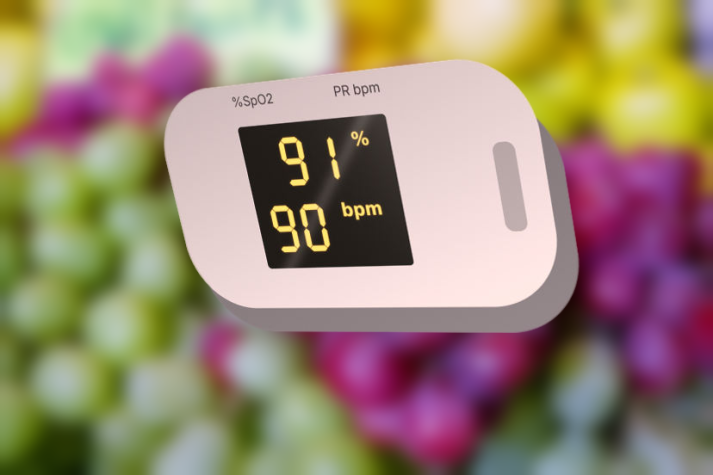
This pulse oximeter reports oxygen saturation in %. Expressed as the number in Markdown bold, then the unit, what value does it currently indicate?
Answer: **91** %
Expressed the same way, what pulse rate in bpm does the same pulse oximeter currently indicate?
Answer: **90** bpm
